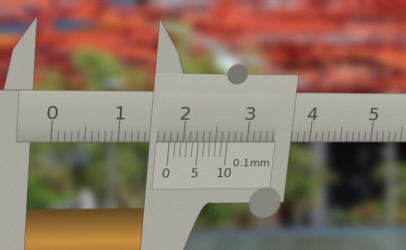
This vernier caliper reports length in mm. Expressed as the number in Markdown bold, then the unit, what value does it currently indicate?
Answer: **17.8** mm
